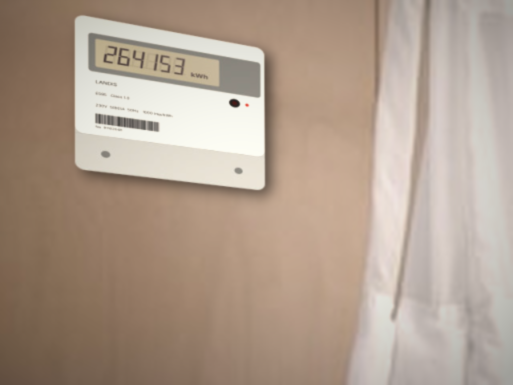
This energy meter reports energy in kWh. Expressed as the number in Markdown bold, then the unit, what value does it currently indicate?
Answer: **264153** kWh
